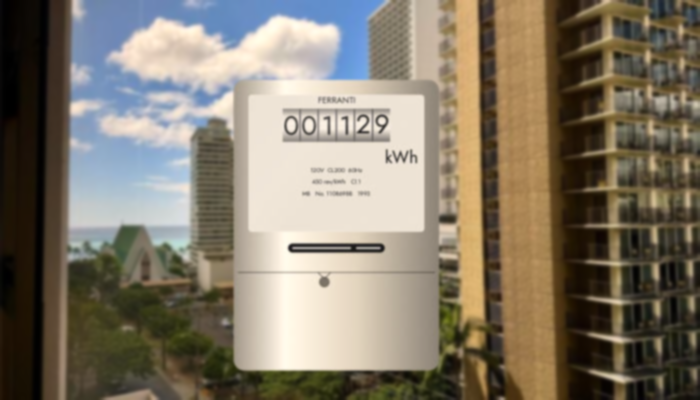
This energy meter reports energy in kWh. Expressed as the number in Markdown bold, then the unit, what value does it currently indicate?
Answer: **1129** kWh
